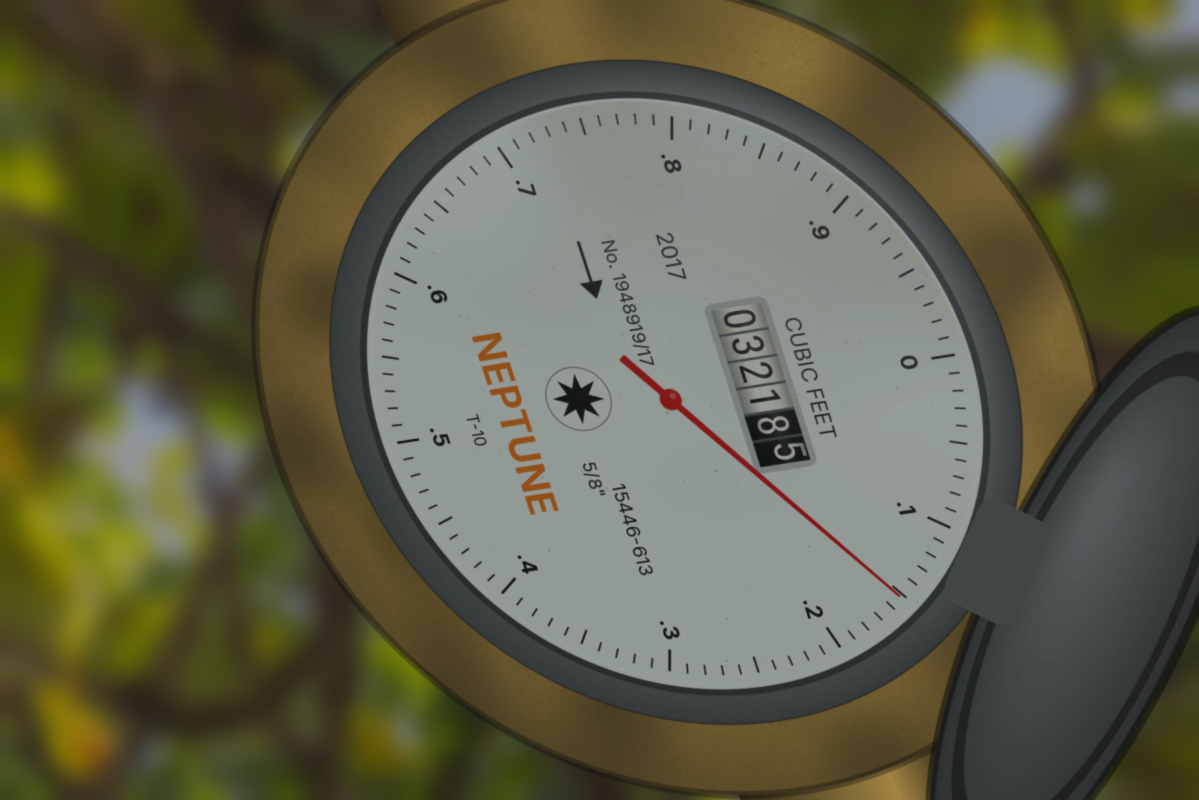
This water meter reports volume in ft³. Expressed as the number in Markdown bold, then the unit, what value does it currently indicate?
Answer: **32185.15** ft³
